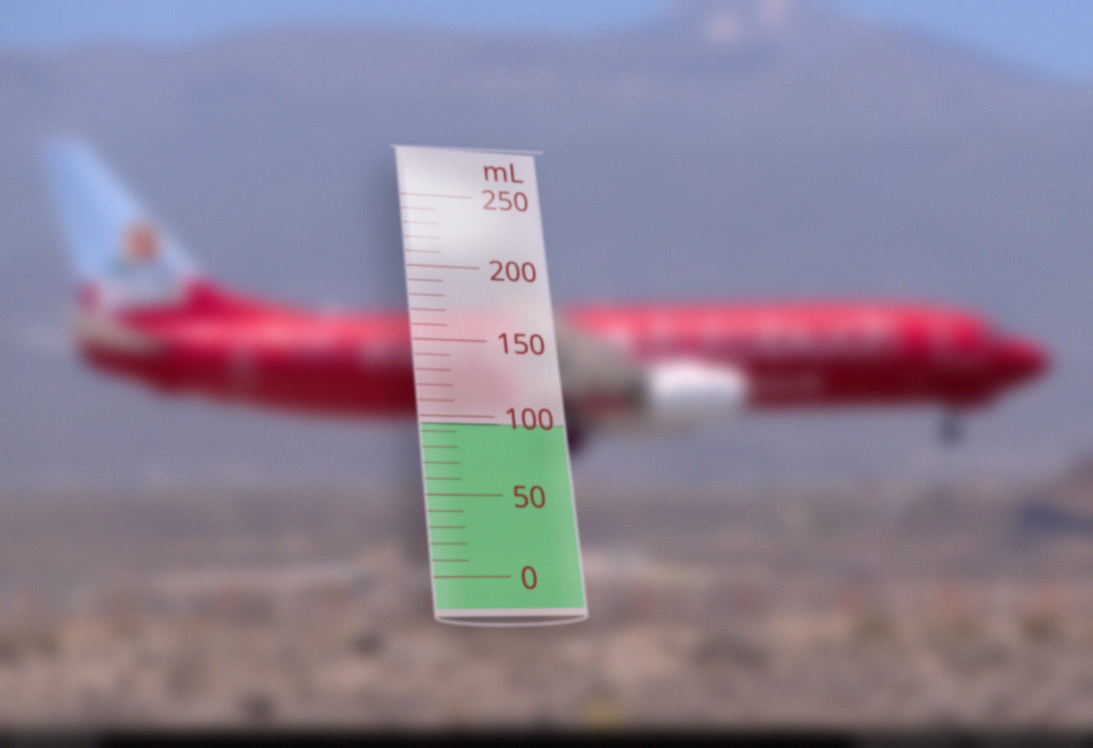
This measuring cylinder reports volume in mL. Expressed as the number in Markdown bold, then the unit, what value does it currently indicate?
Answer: **95** mL
